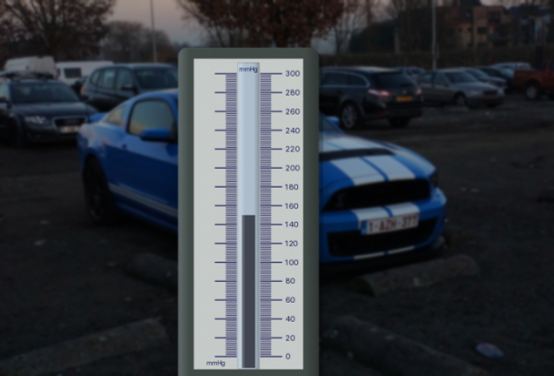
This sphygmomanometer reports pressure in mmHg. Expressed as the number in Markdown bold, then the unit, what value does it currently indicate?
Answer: **150** mmHg
